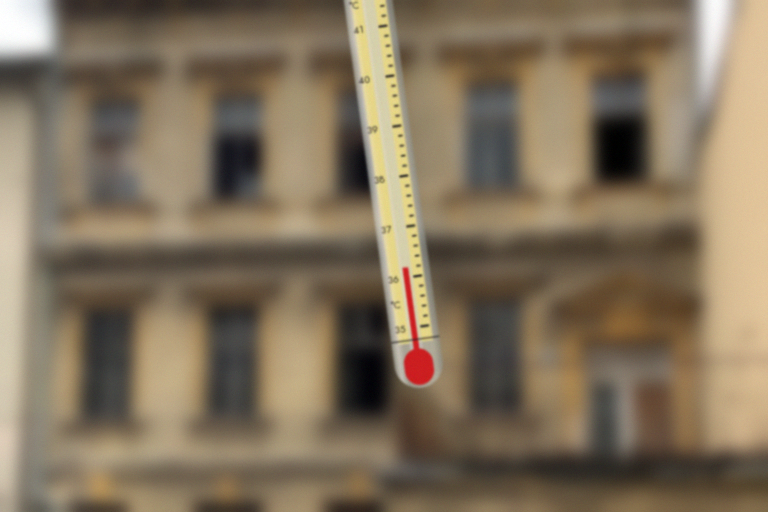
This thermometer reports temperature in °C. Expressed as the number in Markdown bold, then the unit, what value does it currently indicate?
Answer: **36.2** °C
